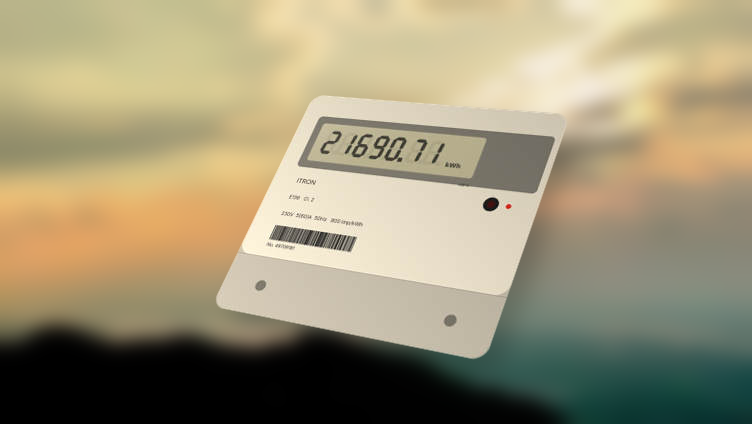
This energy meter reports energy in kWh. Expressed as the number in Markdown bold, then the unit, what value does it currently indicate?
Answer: **21690.71** kWh
